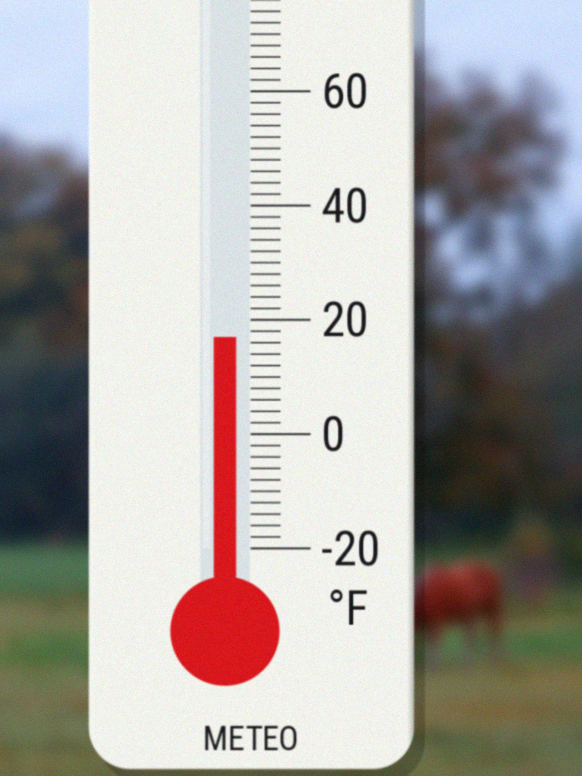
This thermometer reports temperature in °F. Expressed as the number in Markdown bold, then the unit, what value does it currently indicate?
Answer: **17** °F
